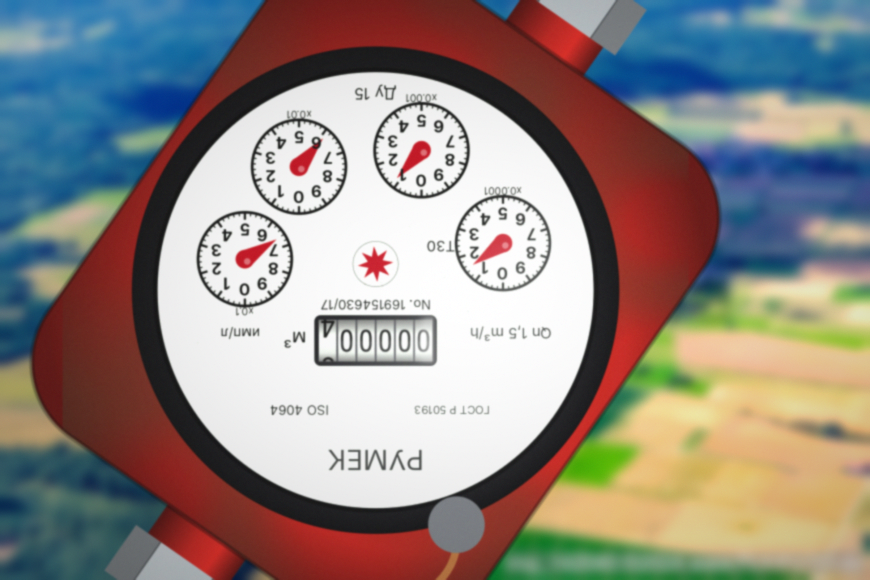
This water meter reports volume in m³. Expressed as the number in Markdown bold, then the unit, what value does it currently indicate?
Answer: **3.6611** m³
